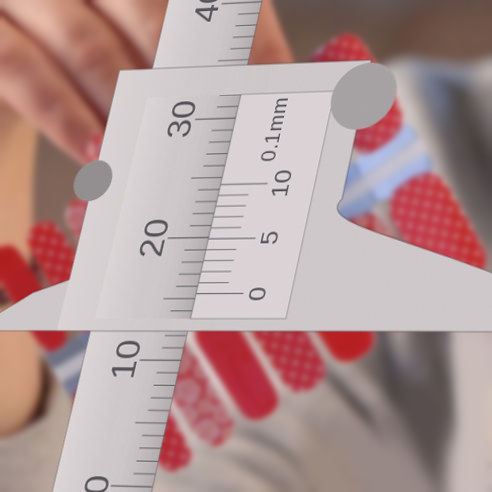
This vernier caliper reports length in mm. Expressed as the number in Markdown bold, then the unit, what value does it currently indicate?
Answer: **15.4** mm
